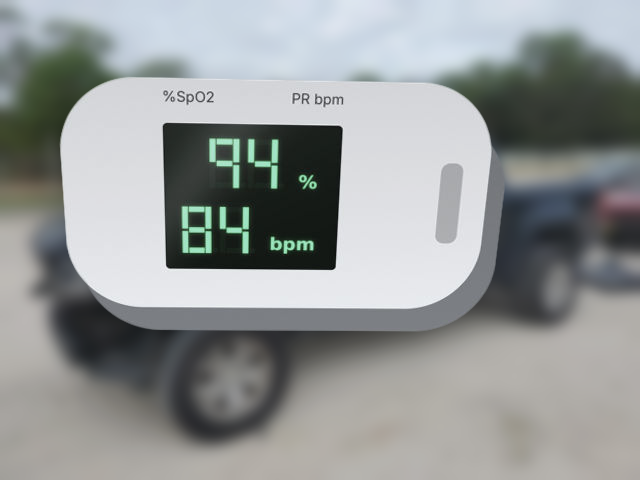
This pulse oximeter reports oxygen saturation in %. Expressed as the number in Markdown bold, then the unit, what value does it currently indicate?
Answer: **94** %
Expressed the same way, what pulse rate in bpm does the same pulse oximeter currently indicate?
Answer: **84** bpm
